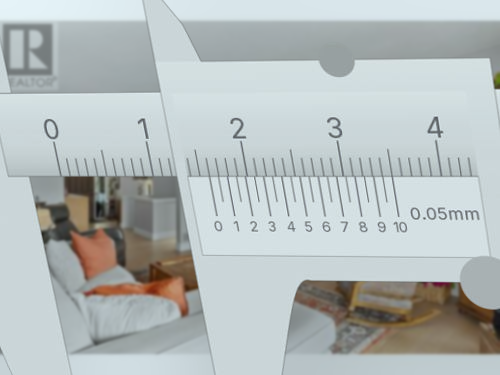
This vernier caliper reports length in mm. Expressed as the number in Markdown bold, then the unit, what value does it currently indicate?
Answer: **16.0** mm
